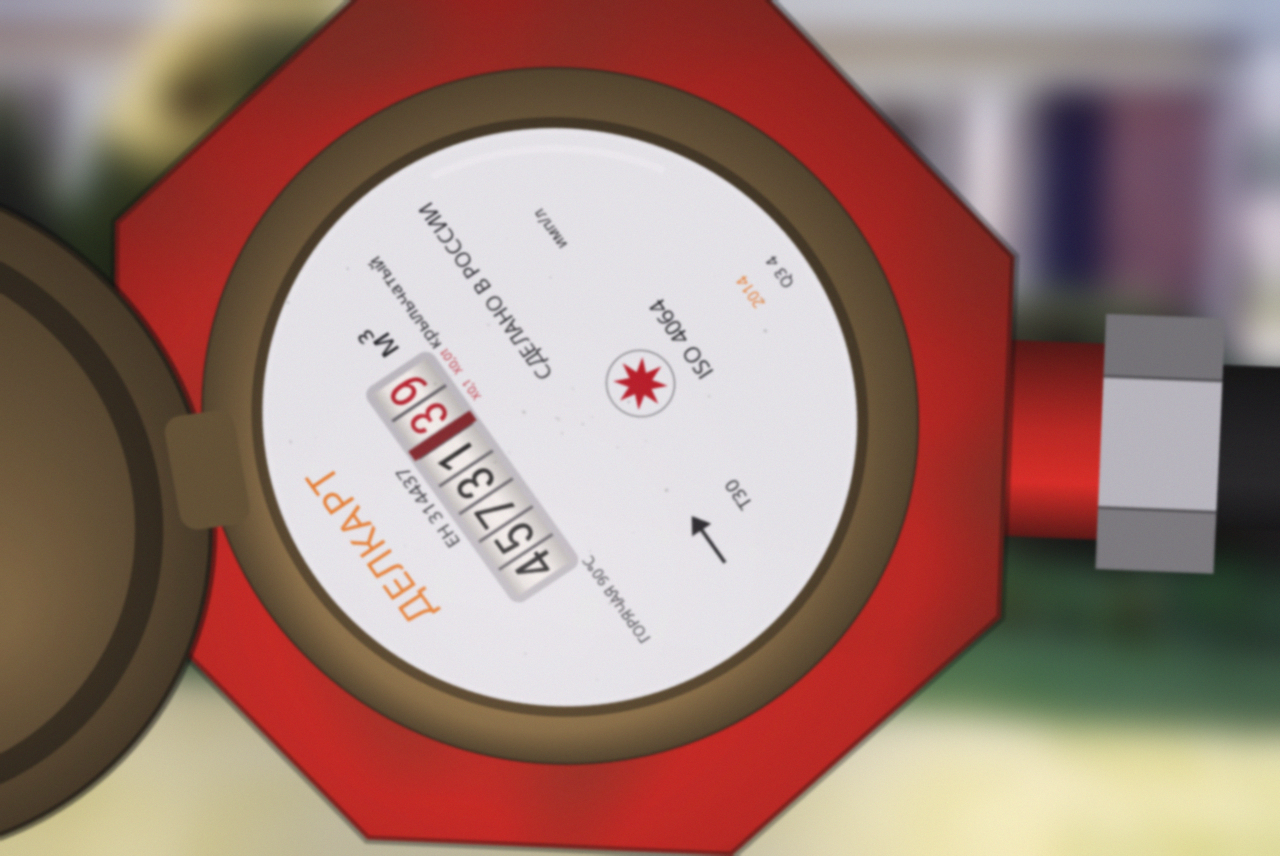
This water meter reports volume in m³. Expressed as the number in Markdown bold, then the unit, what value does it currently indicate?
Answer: **45731.39** m³
